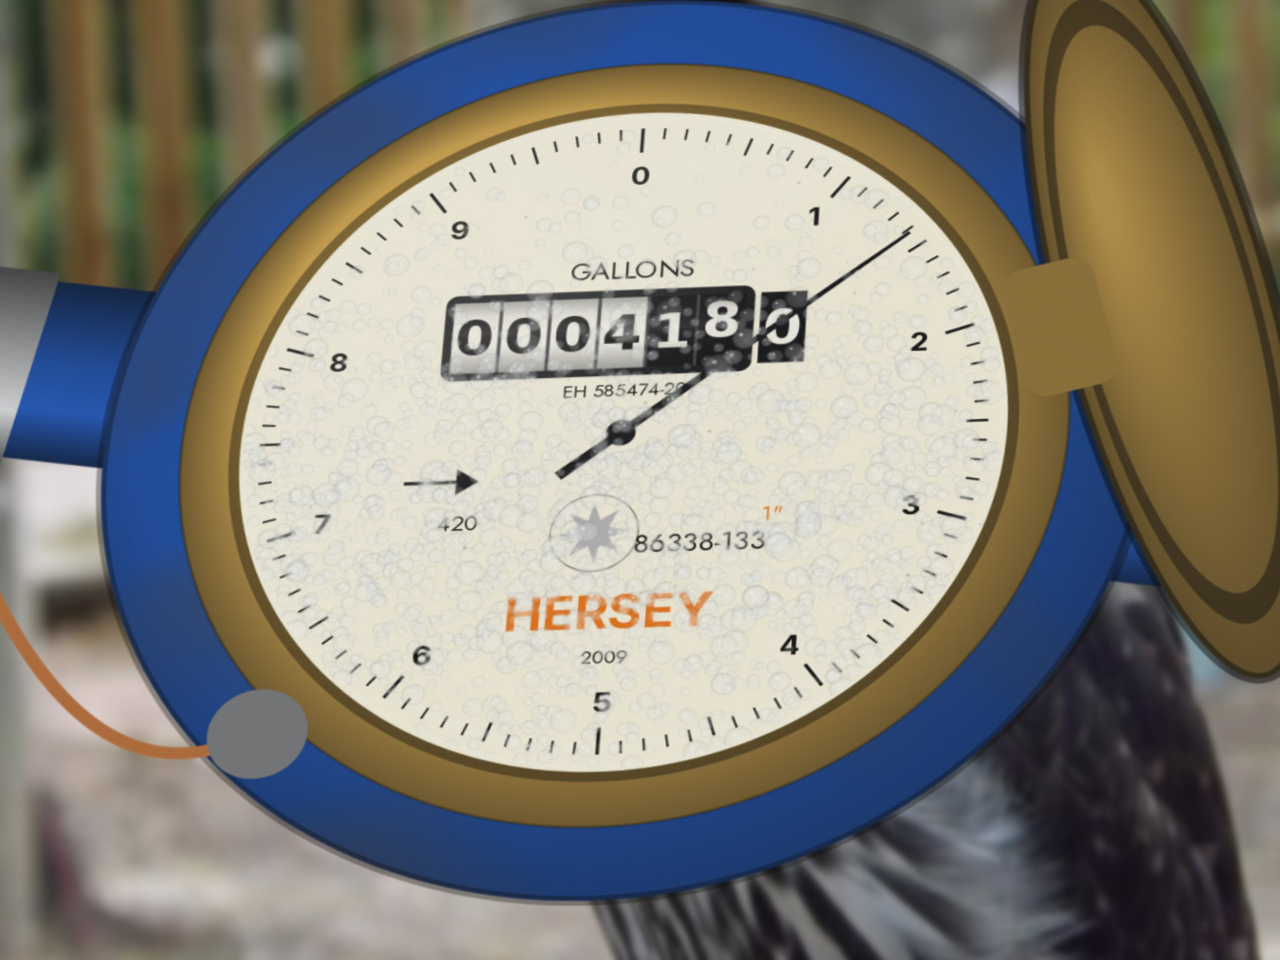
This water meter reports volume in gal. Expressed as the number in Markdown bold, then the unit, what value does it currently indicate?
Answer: **4181.4** gal
